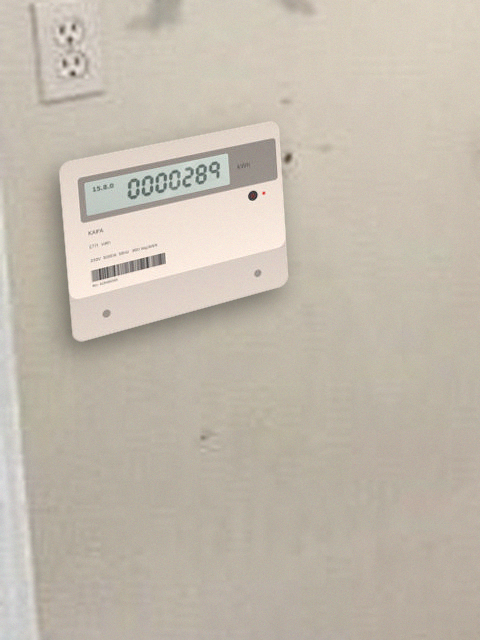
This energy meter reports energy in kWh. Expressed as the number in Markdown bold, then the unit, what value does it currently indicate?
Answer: **289** kWh
